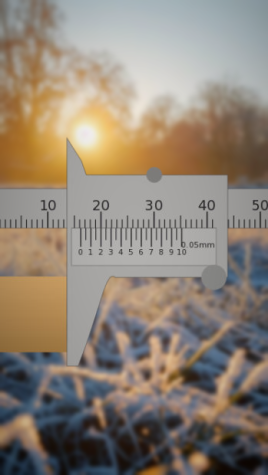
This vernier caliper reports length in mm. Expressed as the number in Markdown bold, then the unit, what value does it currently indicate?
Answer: **16.2** mm
